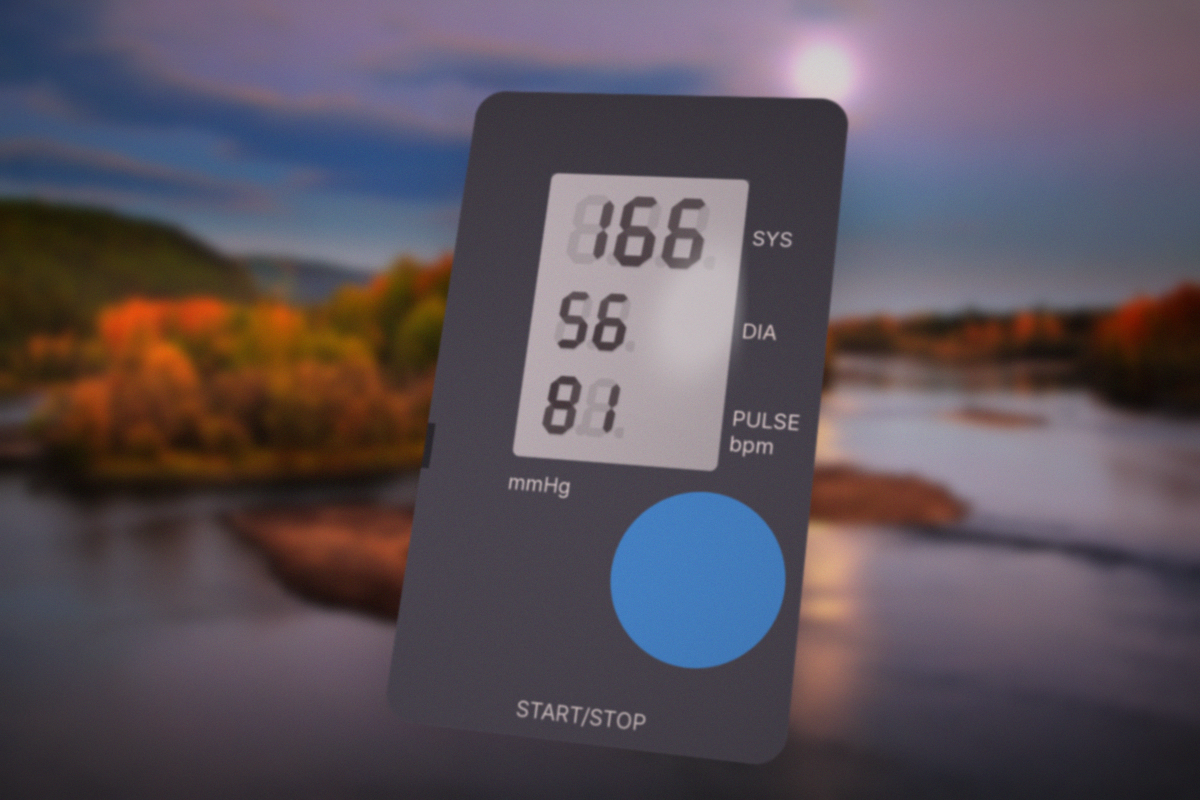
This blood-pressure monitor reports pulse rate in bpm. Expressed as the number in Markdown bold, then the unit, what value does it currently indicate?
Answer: **81** bpm
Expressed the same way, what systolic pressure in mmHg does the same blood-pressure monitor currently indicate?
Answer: **166** mmHg
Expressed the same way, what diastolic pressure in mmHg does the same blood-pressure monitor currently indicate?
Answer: **56** mmHg
